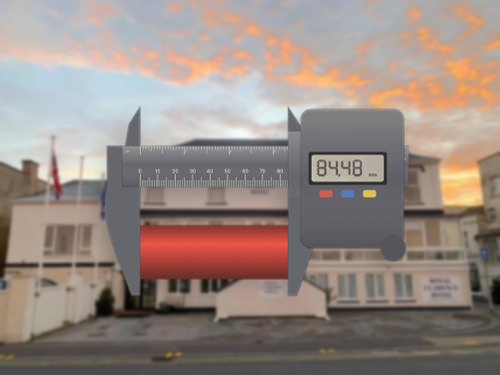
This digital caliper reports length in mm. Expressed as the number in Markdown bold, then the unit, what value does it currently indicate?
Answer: **84.48** mm
